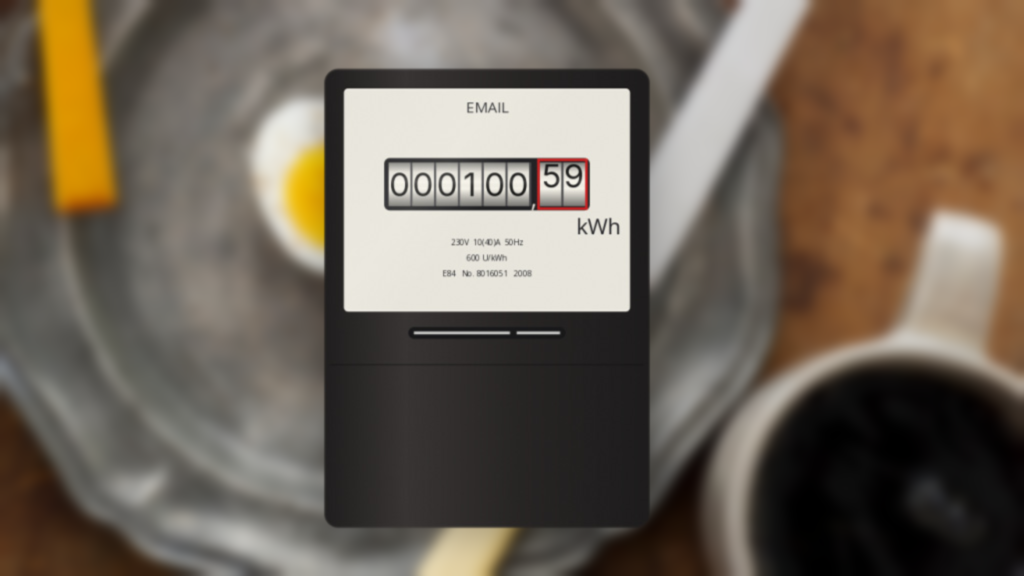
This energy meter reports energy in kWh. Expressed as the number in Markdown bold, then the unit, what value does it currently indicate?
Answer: **100.59** kWh
